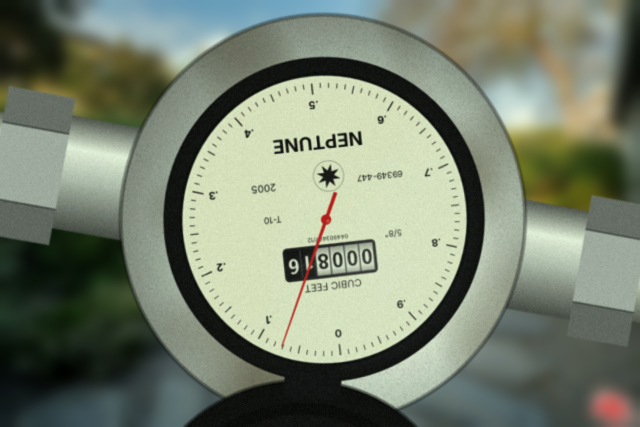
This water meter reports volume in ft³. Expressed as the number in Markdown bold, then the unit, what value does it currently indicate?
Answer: **816.07** ft³
